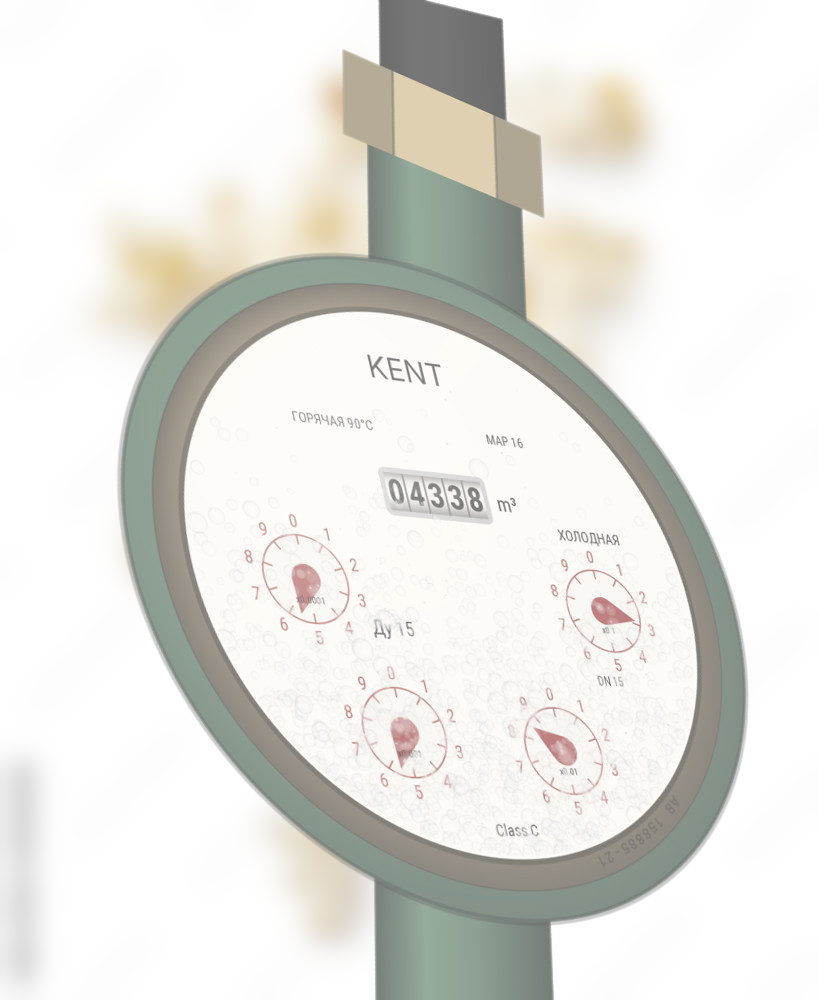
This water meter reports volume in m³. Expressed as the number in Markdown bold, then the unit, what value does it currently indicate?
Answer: **4338.2855** m³
